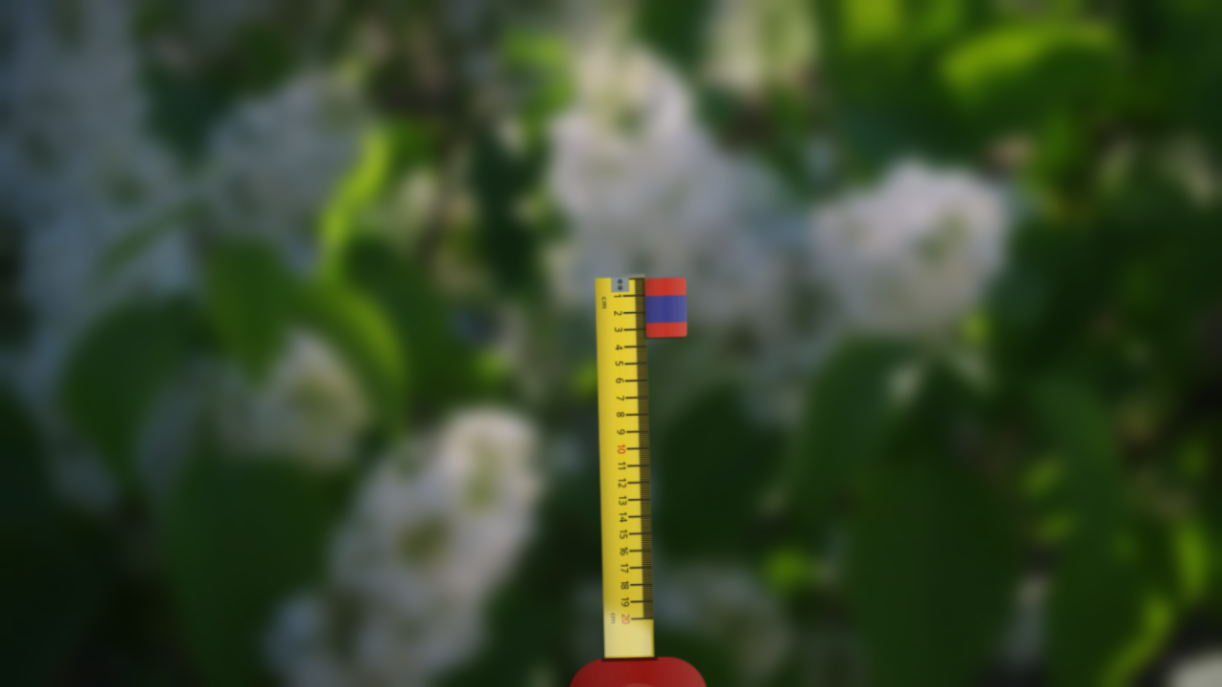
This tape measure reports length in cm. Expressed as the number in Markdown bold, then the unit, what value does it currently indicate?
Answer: **3.5** cm
